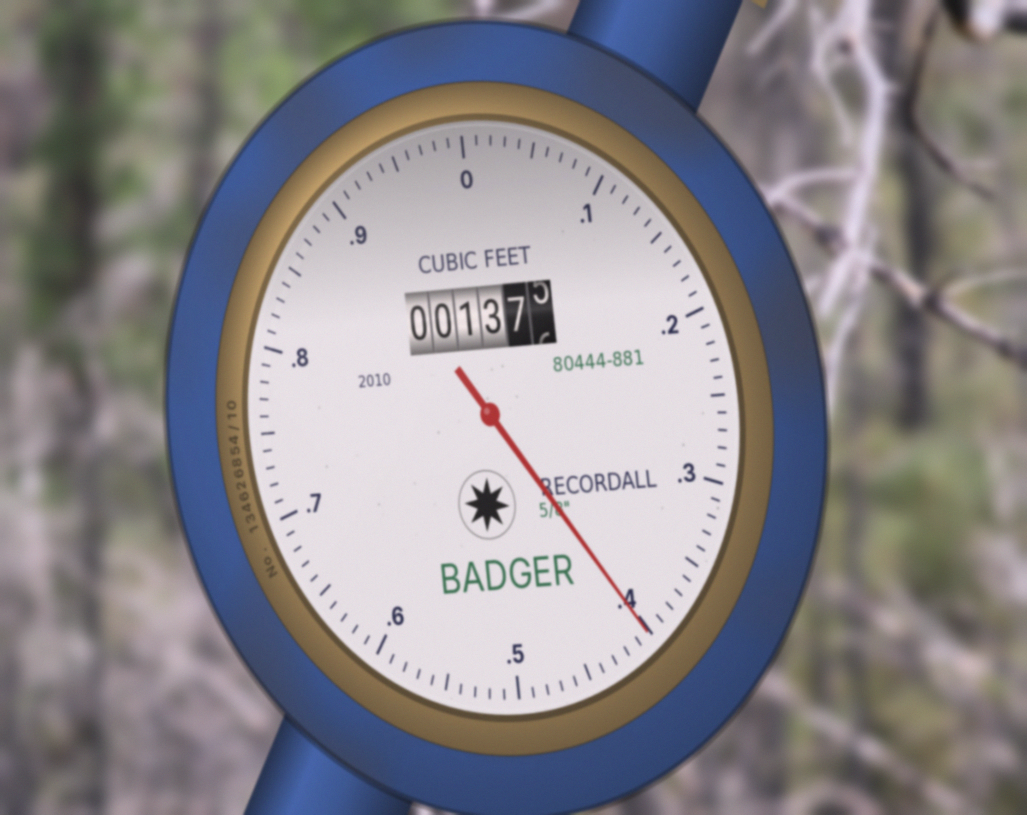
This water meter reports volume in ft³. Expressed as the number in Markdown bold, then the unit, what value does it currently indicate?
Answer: **1375.40** ft³
